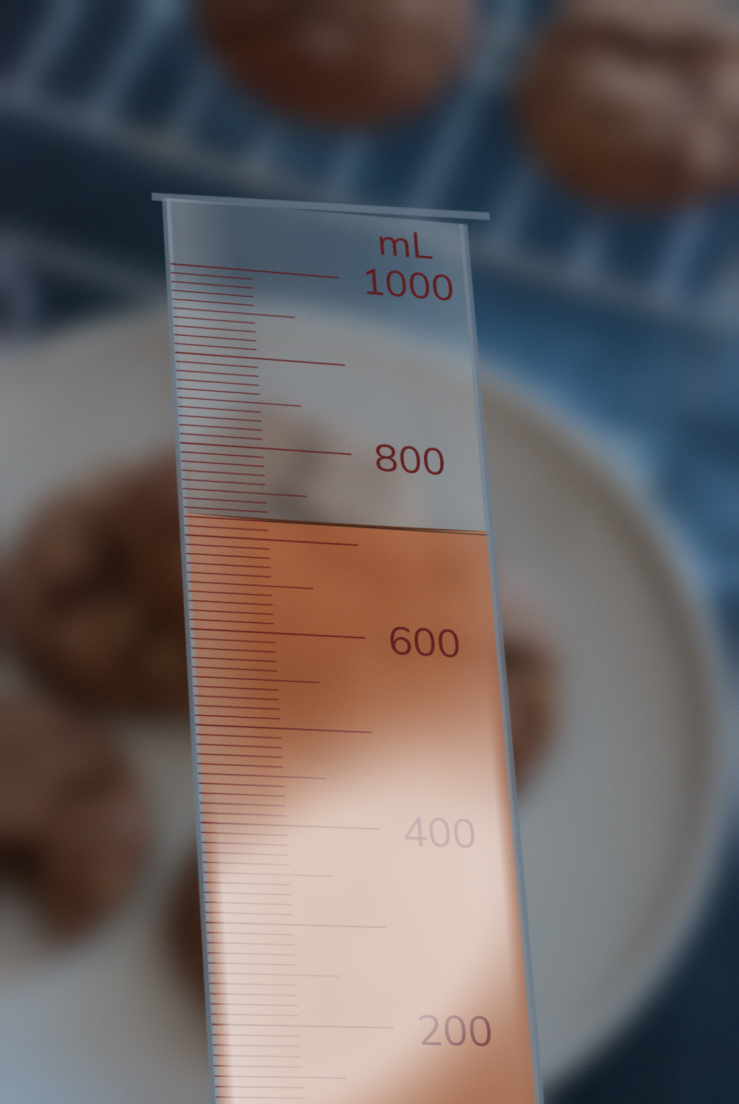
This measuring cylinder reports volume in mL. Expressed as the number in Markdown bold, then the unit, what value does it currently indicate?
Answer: **720** mL
